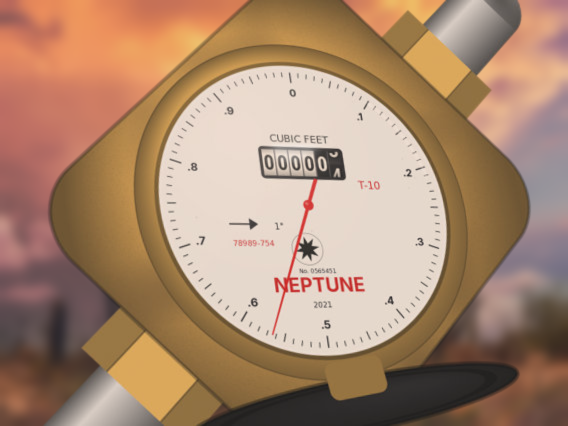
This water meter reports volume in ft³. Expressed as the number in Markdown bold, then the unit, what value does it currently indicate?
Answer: **3.56** ft³
